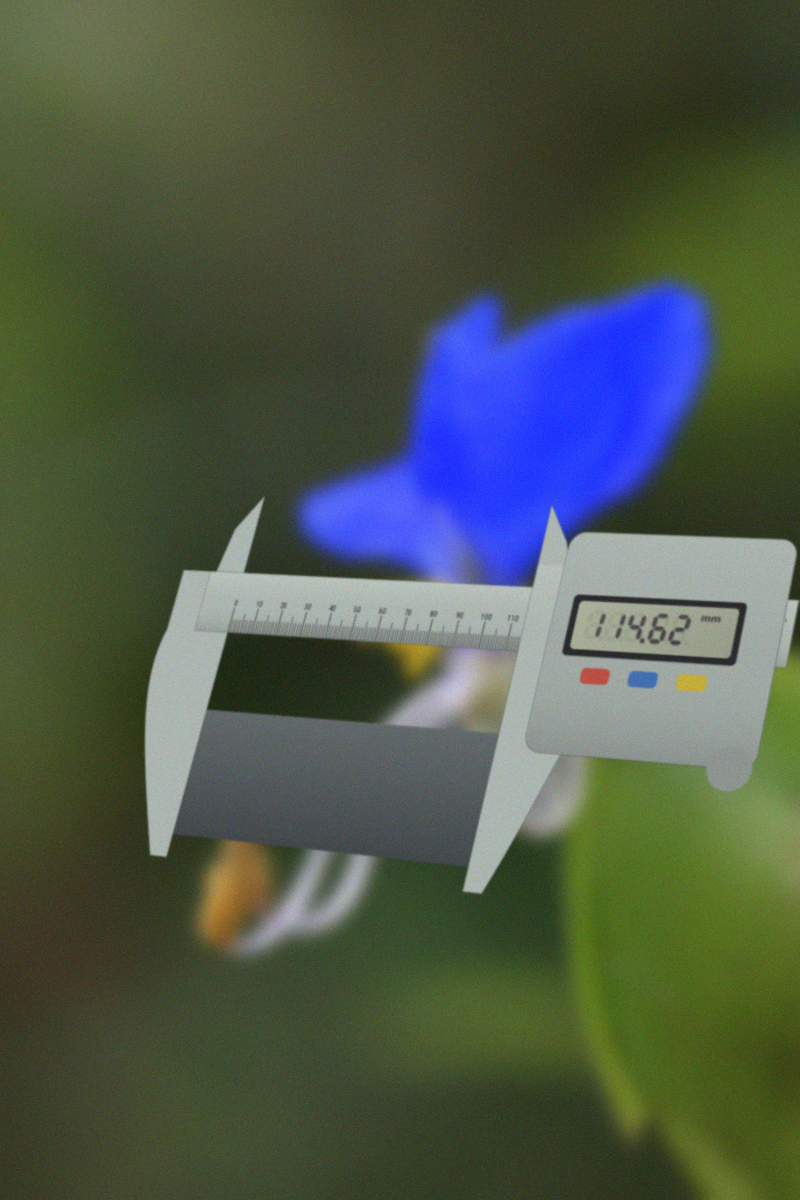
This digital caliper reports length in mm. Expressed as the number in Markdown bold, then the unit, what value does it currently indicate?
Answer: **114.62** mm
